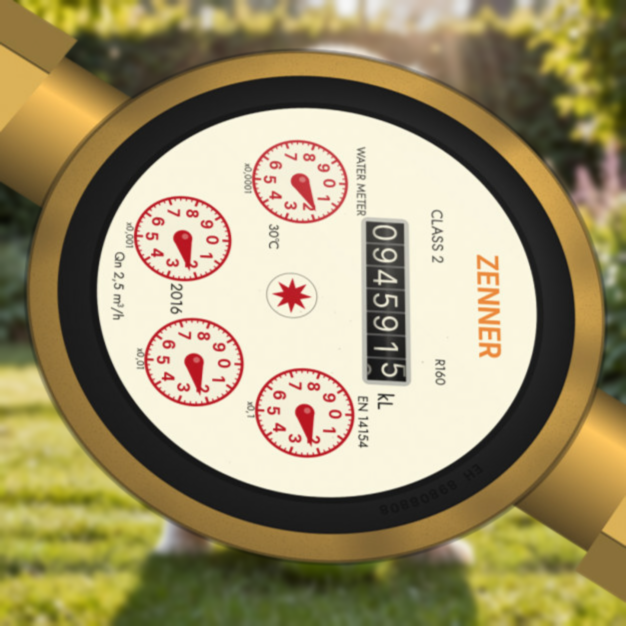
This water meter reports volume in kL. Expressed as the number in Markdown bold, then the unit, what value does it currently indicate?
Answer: **945915.2221** kL
